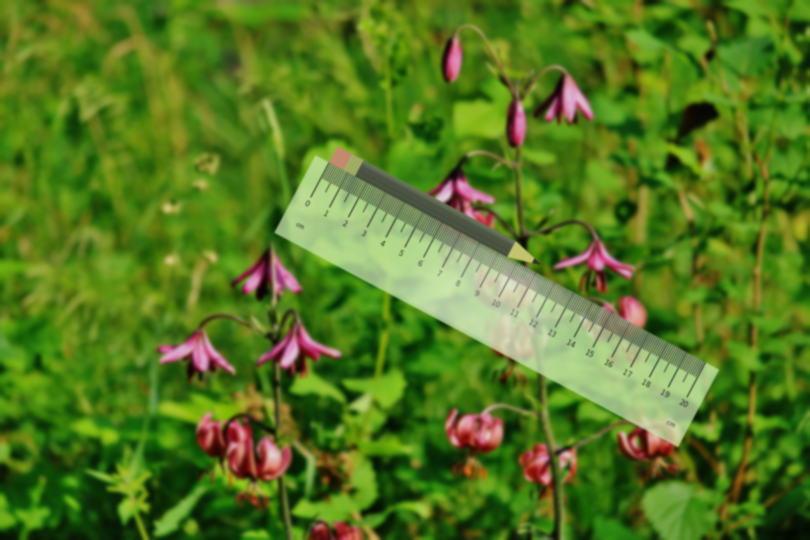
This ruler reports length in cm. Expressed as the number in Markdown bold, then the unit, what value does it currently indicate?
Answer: **11** cm
